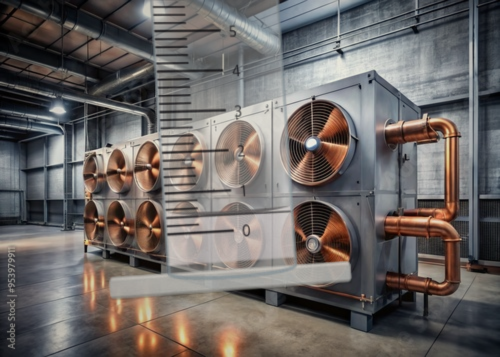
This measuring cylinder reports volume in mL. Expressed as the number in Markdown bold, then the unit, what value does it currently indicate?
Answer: **0.4** mL
